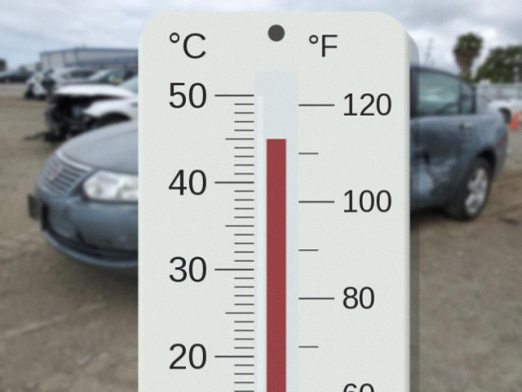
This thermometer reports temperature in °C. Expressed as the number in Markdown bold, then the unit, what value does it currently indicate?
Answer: **45** °C
